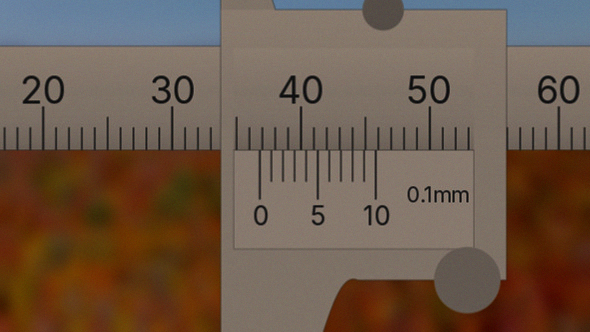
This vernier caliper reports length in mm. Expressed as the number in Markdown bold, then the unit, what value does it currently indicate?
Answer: **36.8** mm
